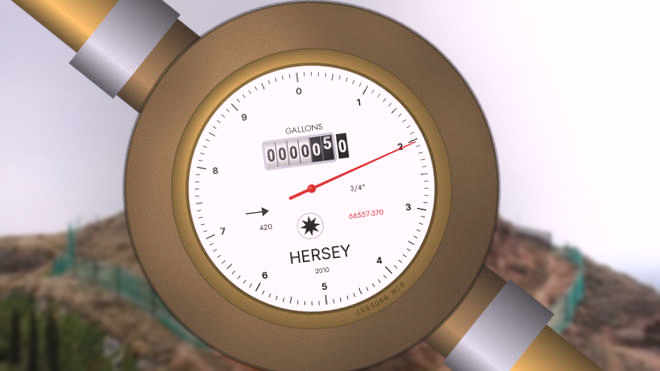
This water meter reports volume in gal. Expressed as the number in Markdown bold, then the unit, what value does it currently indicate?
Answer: **52.0** gal
